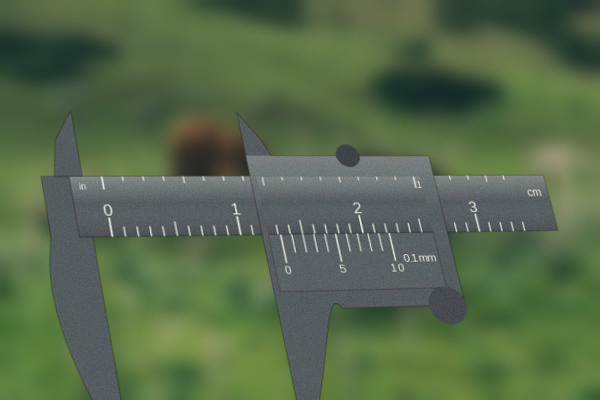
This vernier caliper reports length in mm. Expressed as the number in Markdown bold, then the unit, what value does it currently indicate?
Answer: **13.2** mm
